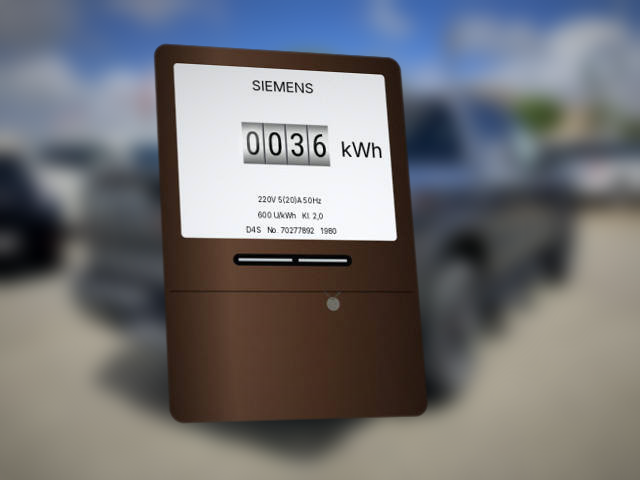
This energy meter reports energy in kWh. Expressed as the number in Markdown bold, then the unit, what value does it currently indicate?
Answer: **36** kWh
